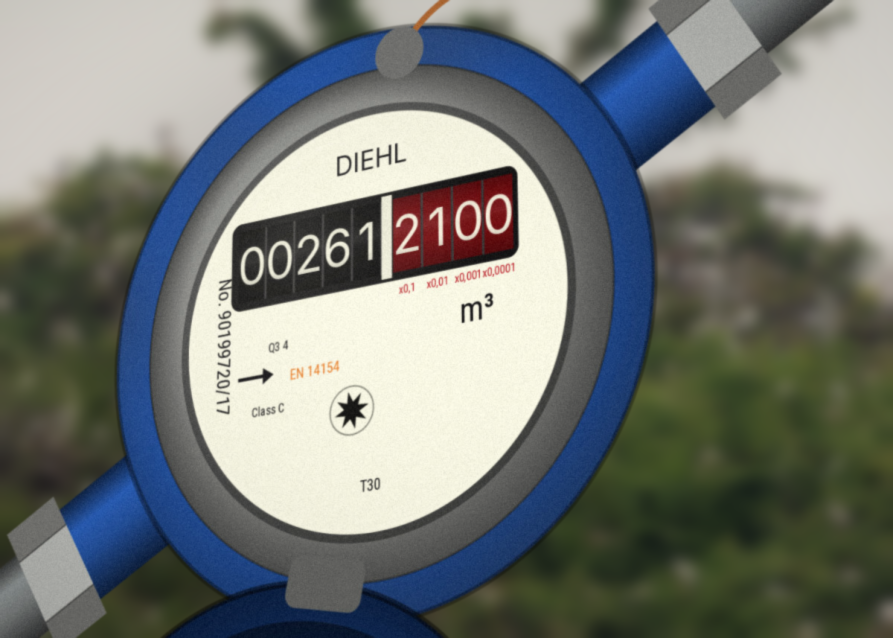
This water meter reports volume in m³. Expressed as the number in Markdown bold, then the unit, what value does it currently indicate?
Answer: **261.2100** m³
